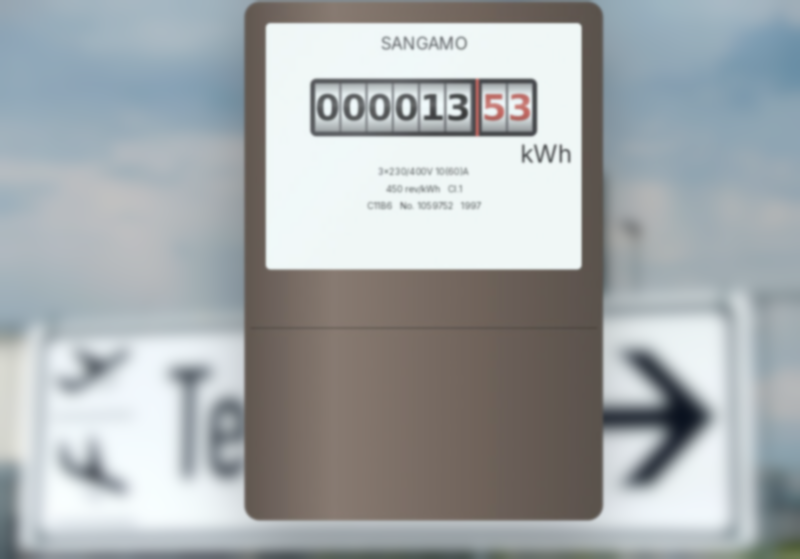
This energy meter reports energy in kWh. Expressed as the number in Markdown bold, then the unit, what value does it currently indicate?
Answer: **13.53** kWh
